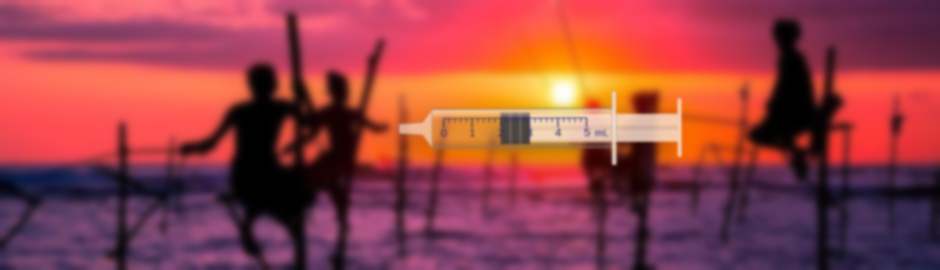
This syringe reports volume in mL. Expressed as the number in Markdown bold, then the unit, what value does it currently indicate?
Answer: **2** mL
